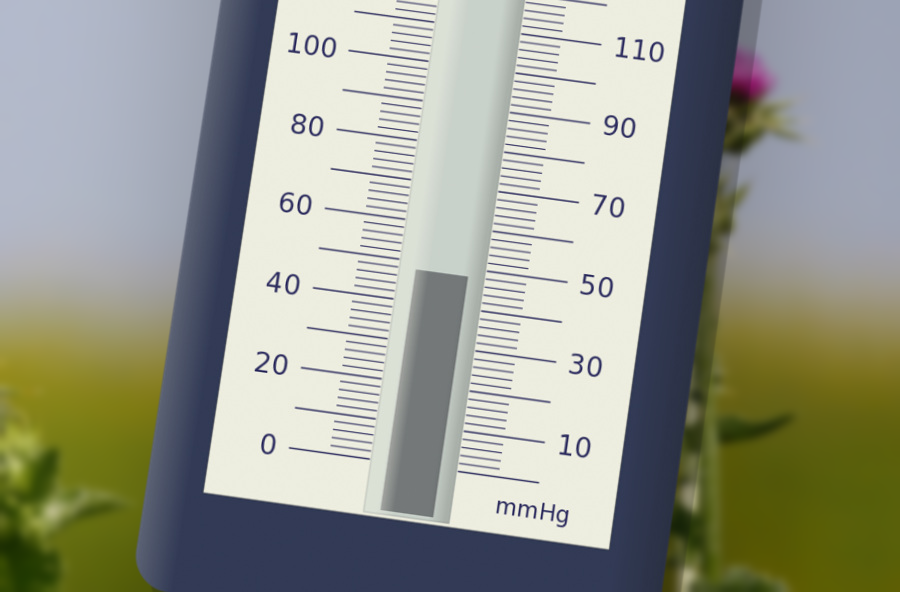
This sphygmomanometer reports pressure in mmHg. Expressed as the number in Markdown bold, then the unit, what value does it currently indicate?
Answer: **48** mmHg
